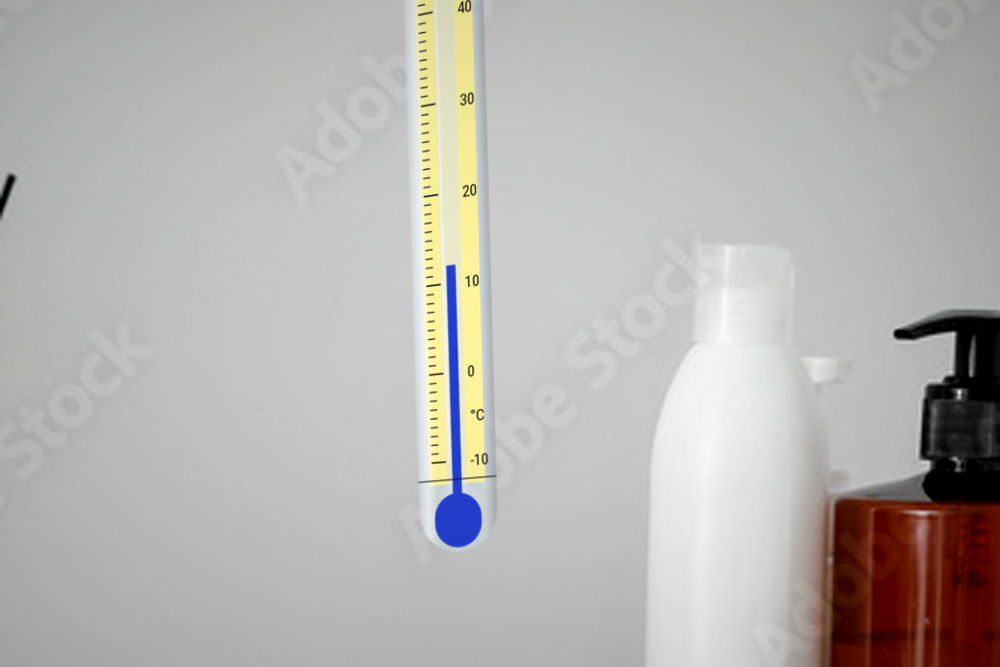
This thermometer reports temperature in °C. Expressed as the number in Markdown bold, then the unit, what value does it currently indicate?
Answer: **12** °C
